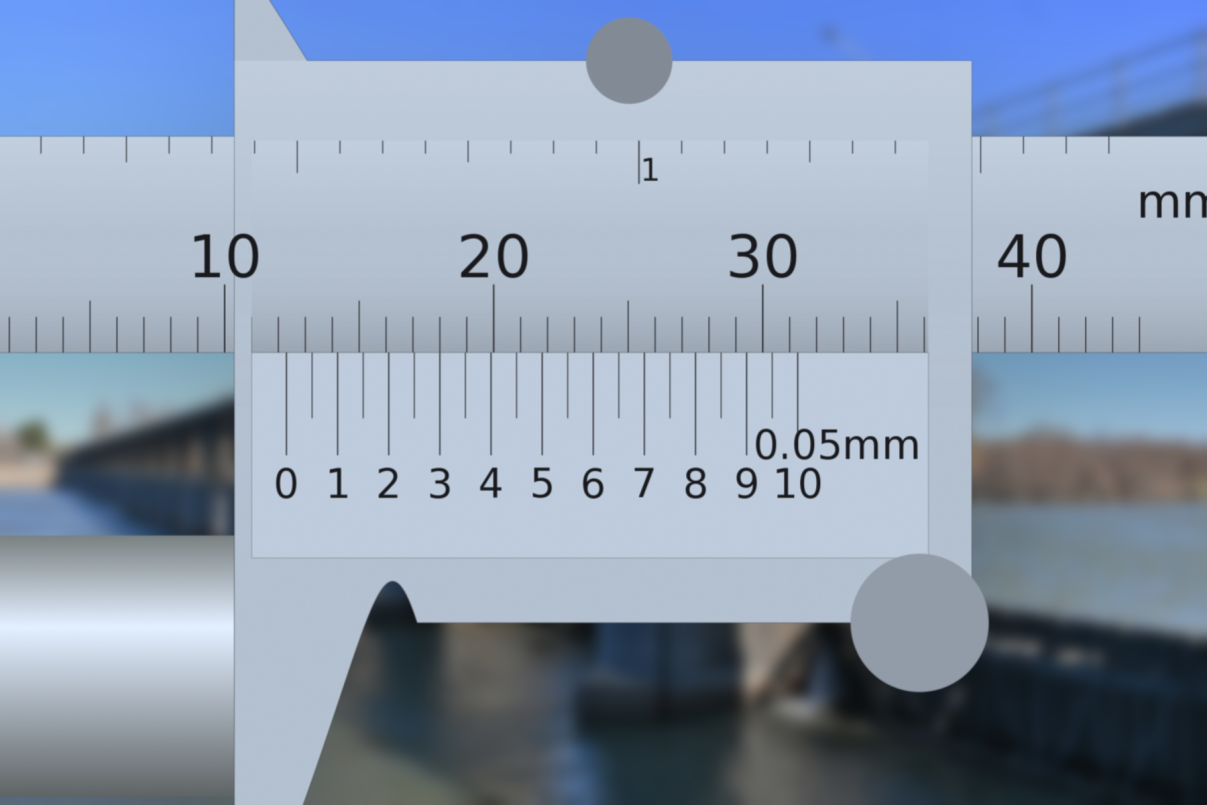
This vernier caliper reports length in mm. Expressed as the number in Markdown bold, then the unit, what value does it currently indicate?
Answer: **12.30** mm
